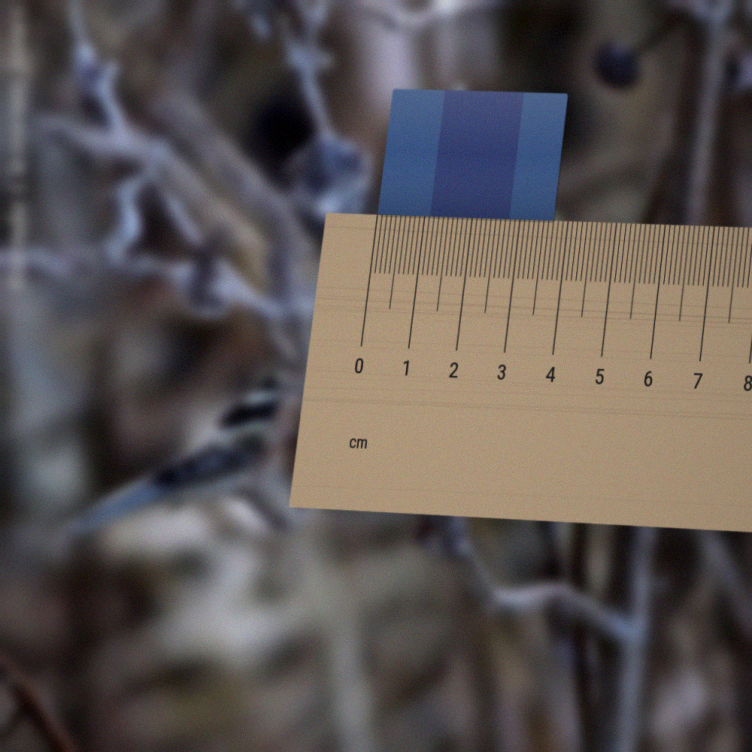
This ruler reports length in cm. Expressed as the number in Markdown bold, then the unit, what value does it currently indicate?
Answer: **3.7** cm
